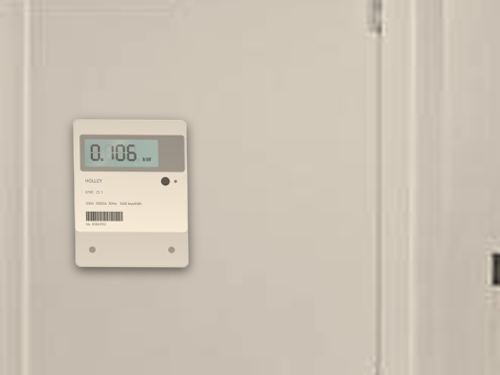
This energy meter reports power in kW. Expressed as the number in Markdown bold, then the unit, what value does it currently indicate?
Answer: **0.106** kW
